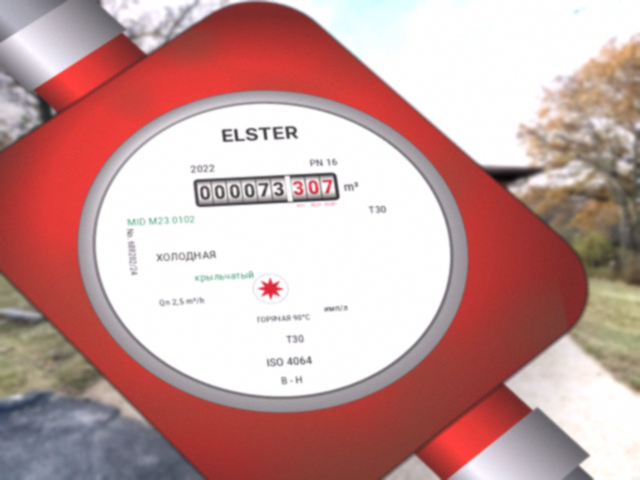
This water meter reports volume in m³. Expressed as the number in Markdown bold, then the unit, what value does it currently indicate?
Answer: **73.307** m³
